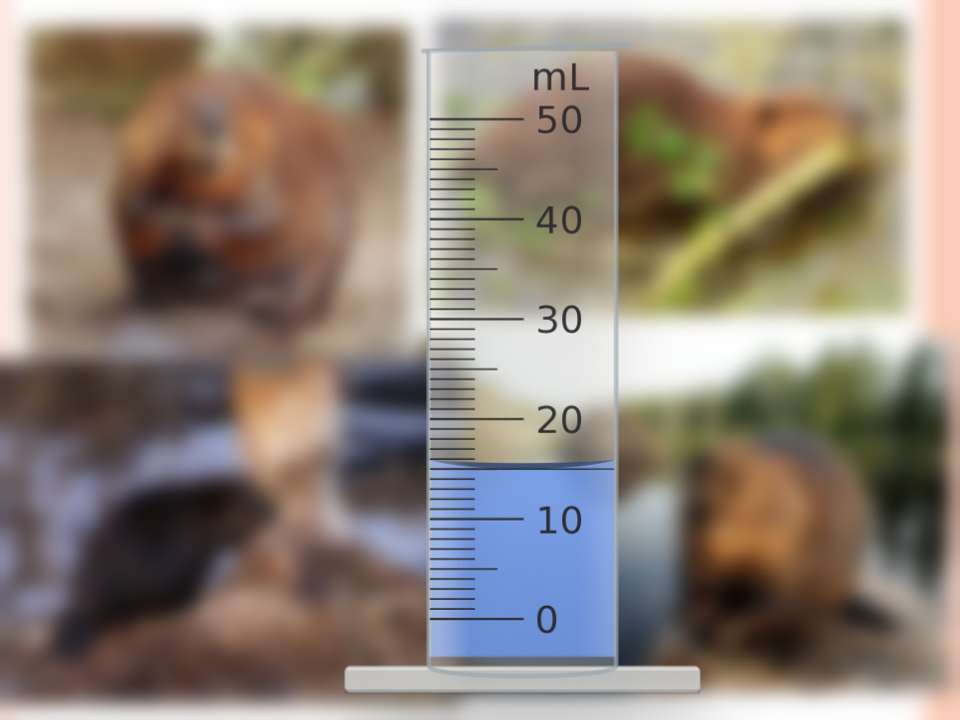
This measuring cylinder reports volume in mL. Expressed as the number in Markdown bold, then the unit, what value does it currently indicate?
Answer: **15** mL
